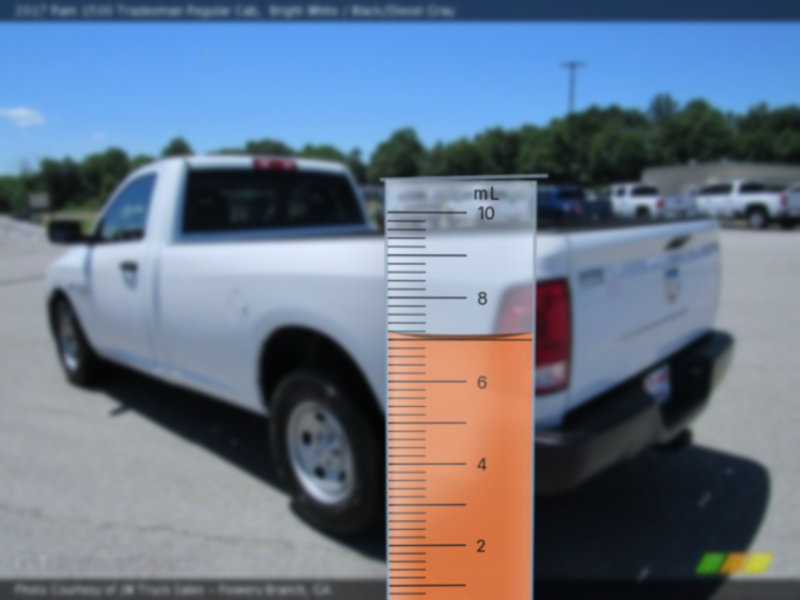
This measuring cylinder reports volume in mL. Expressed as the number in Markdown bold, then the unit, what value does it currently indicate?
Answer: **7** mL
